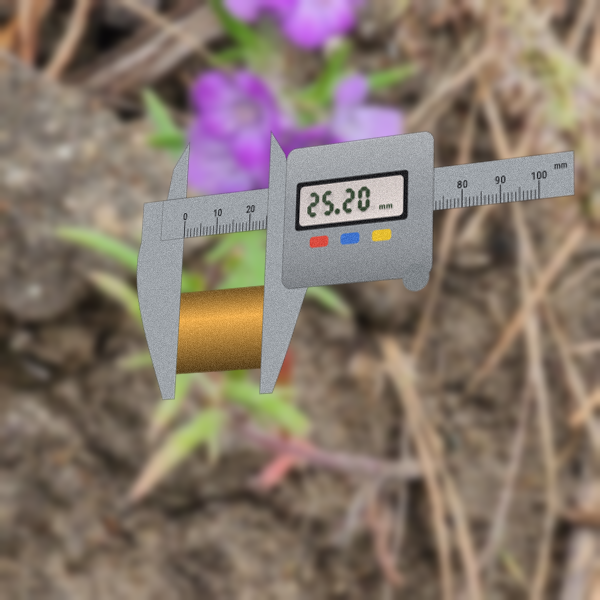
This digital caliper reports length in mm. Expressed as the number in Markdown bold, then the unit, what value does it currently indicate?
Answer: **25.20** mm
